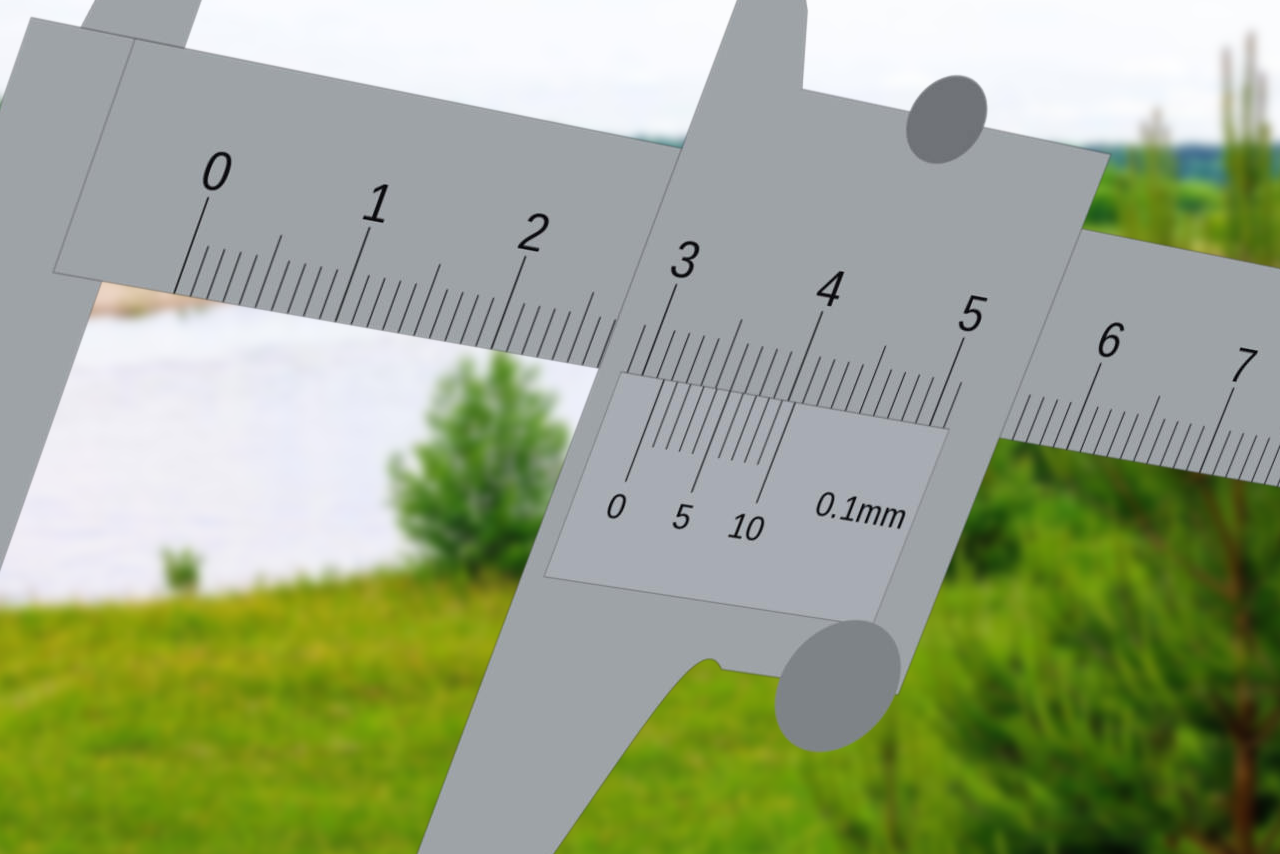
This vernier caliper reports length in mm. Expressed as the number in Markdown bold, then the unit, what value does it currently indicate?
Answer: **31.5** mm
